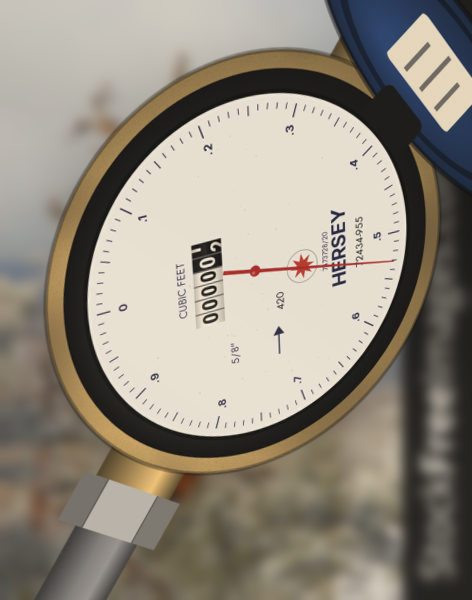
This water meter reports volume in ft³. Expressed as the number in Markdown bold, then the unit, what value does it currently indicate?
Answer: **1.53** ft³
